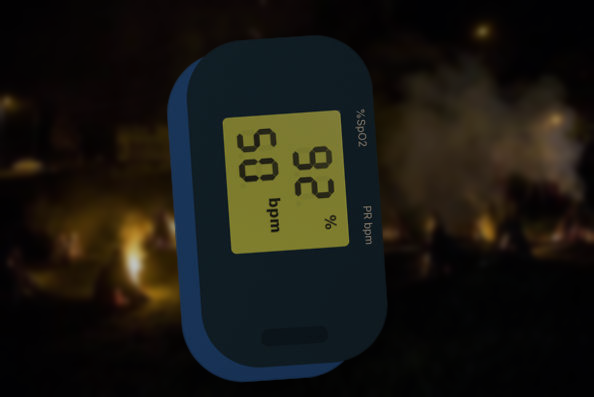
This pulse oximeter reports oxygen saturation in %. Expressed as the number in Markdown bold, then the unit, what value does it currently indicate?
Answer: **92** %
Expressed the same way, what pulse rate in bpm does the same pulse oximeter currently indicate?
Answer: **50** bpm
